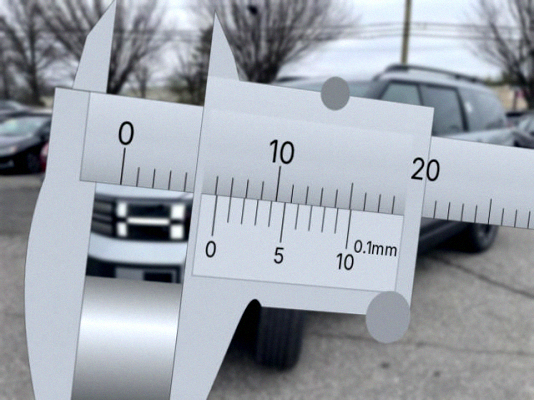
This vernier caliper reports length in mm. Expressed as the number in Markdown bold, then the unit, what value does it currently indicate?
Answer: **6.1** mm
